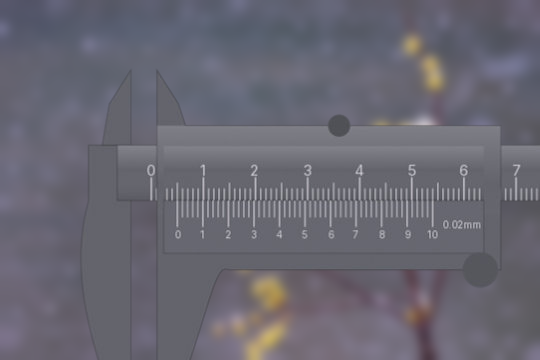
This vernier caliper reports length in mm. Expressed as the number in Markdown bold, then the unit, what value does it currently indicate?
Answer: **5.0** mm
